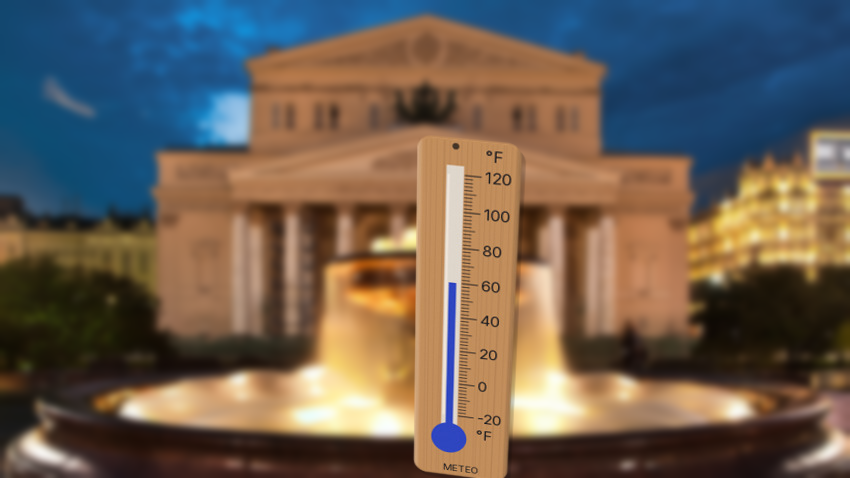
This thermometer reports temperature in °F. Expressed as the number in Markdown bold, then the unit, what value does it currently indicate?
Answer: **60** °F
